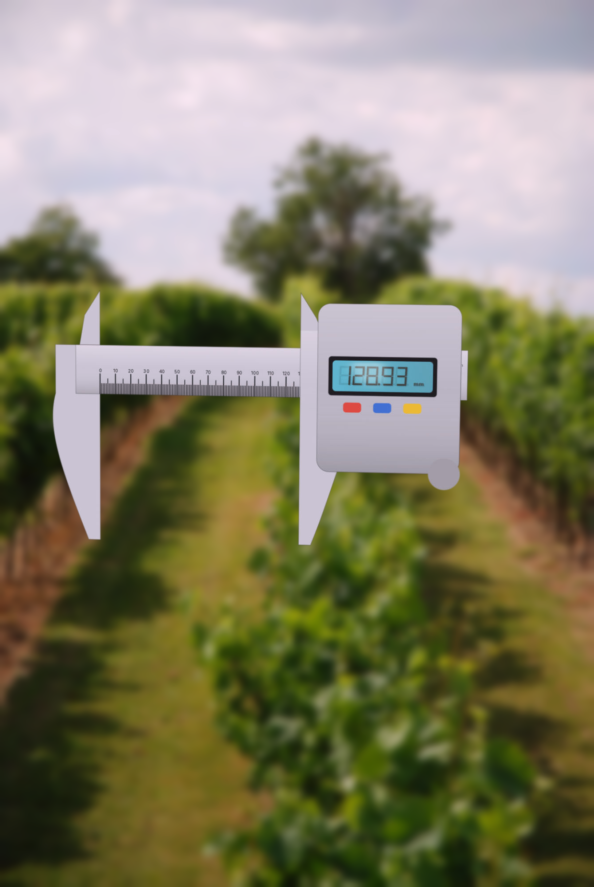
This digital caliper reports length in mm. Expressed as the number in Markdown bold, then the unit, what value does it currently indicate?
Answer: **128.93** mm
